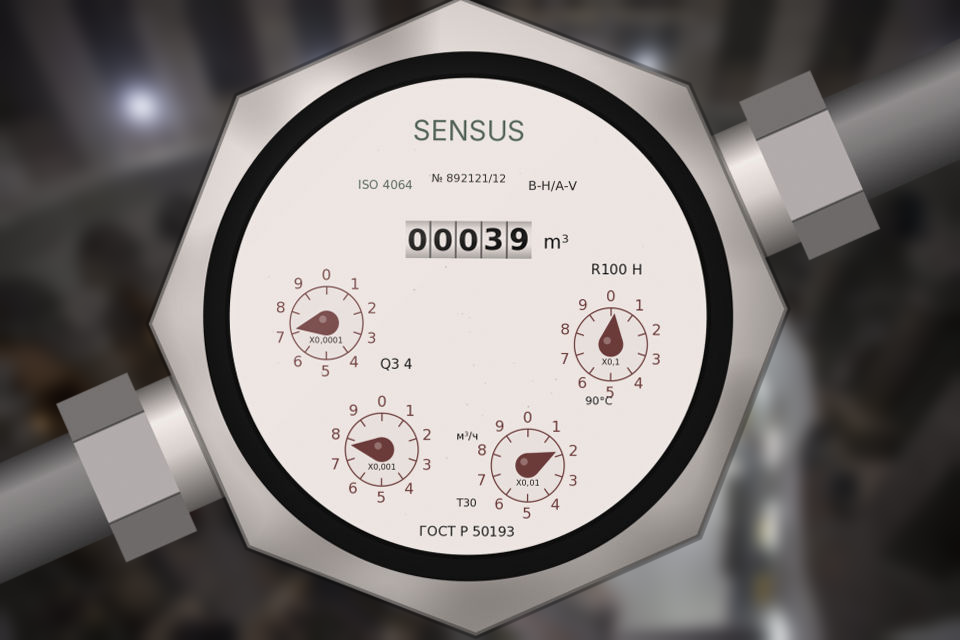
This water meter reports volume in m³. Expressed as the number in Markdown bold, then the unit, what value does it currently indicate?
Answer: **39.0177** m³
